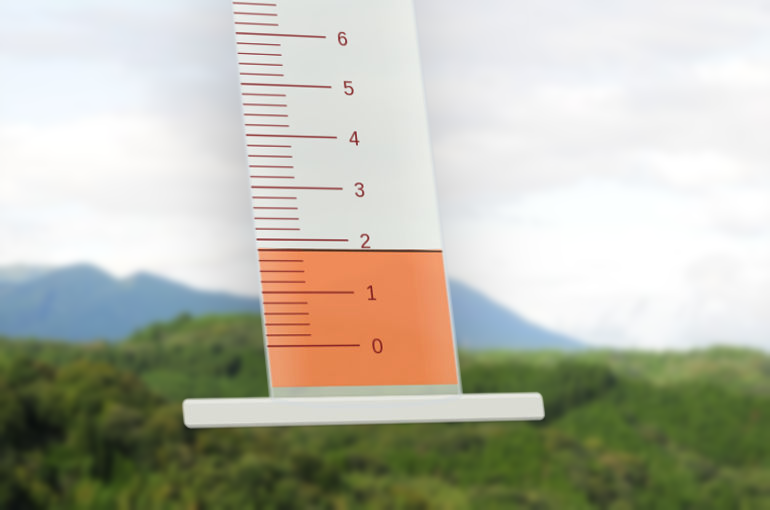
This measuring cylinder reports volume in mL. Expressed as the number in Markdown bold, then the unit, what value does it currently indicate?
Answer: **1.8** mL
